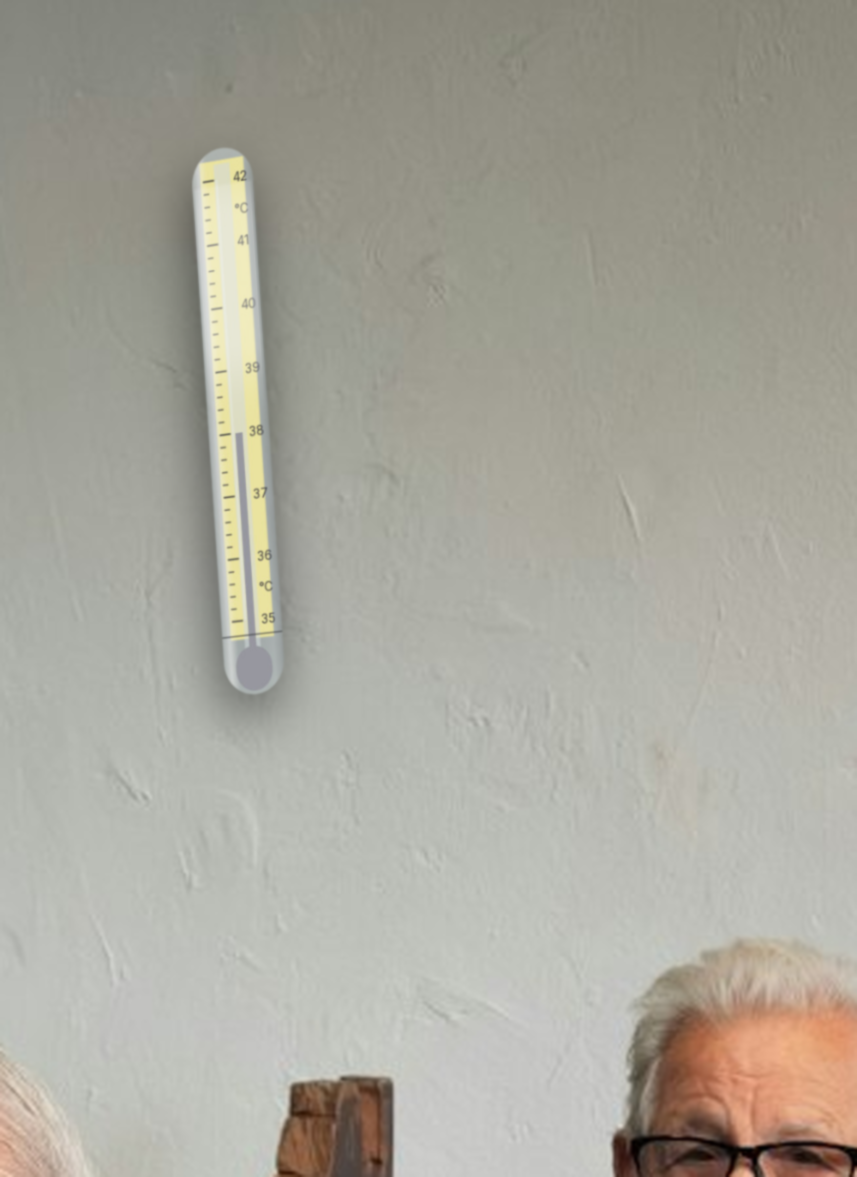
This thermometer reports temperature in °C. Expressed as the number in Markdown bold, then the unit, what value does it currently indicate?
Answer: **38** °C
